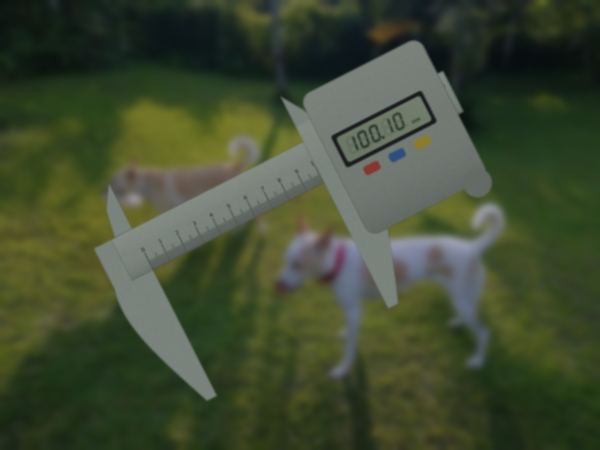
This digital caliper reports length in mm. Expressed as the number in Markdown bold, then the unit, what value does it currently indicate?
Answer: **100.10** mm
